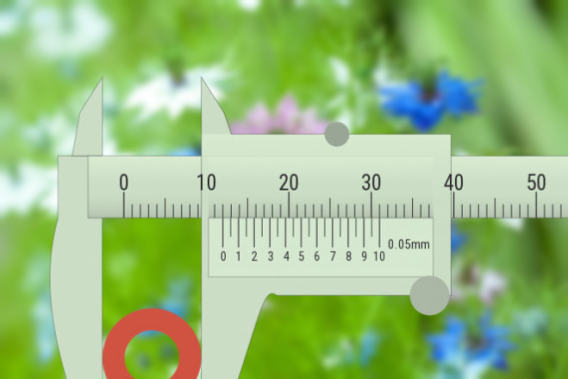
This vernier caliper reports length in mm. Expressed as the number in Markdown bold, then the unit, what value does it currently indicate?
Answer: **12.0** mm
